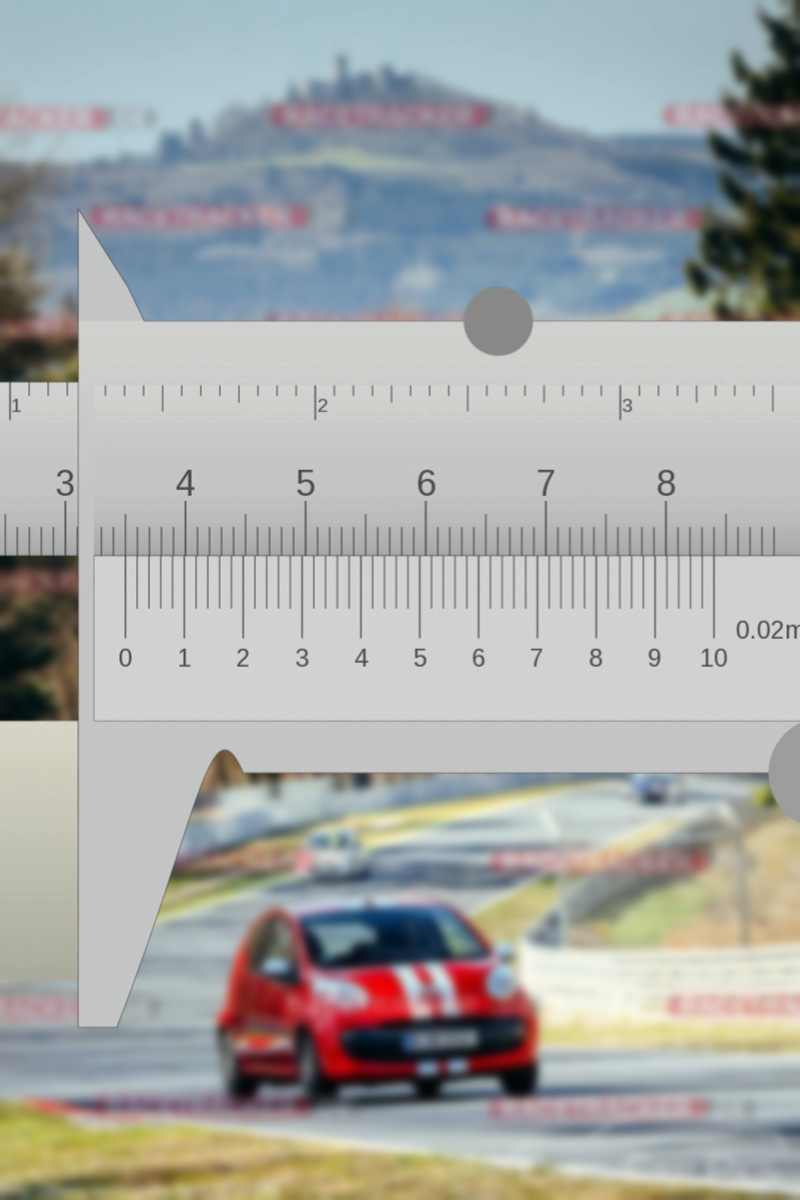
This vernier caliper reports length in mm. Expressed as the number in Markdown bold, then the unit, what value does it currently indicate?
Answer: **35.0** mm
